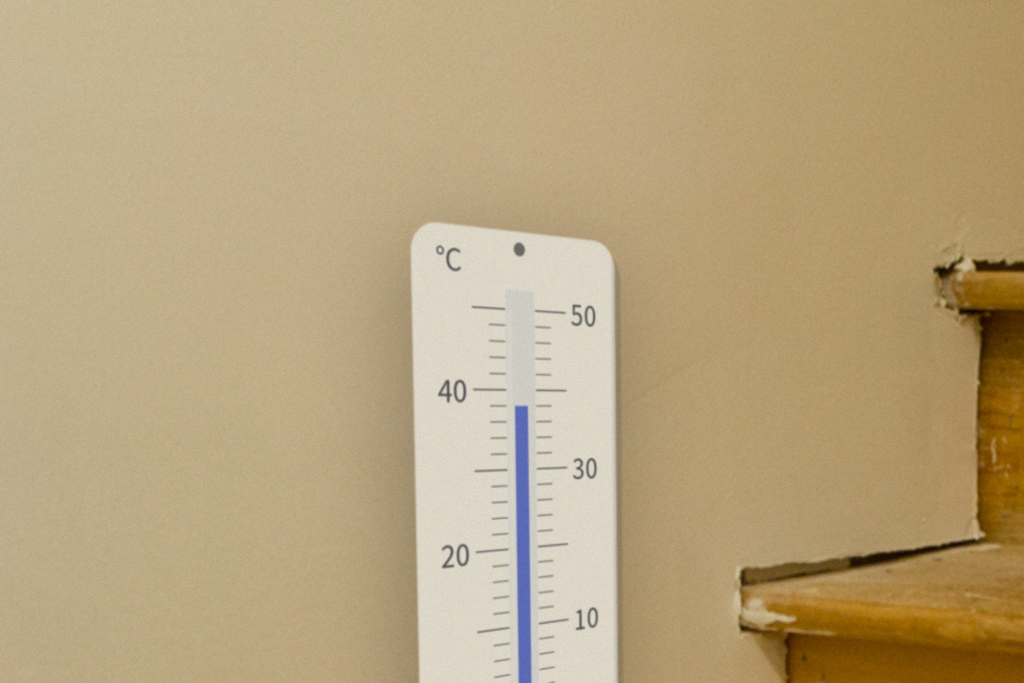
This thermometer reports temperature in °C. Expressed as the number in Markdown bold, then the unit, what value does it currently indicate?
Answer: **38** °C
